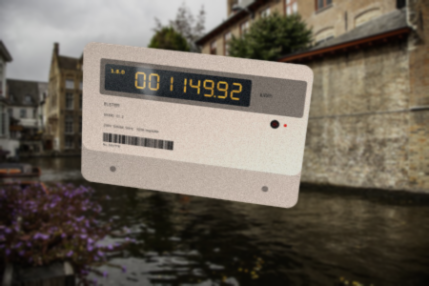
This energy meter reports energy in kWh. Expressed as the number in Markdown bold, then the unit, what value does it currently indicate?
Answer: **1149.92** kWh
